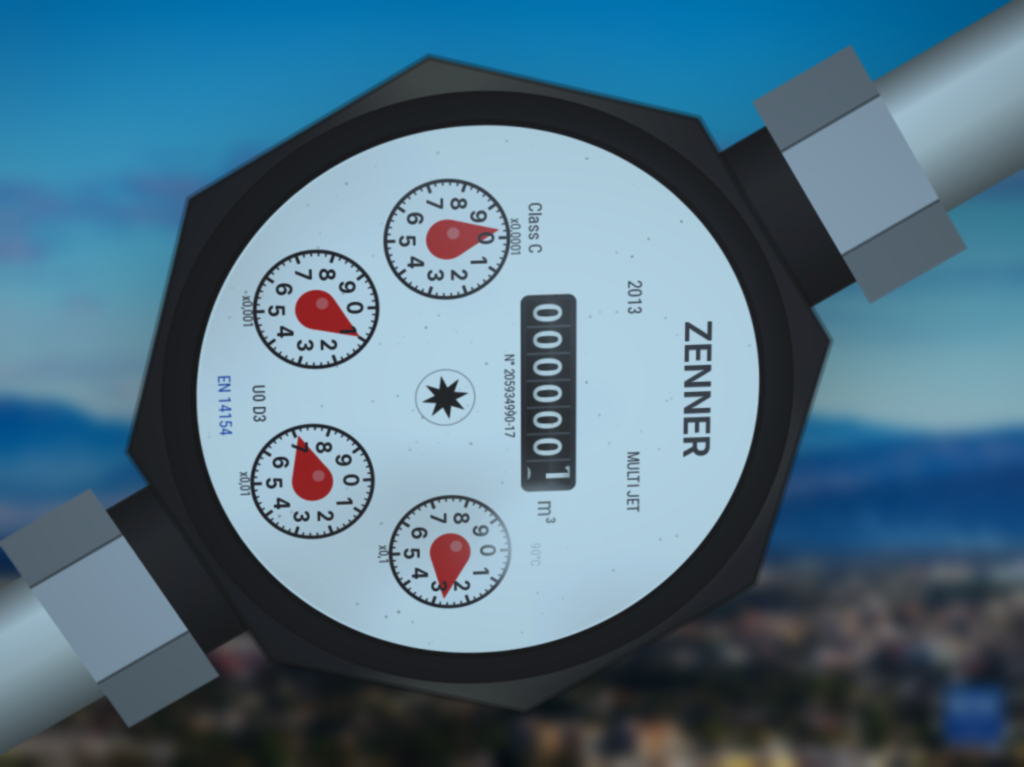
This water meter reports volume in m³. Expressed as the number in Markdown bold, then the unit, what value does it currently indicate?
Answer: **1.2709** m³
